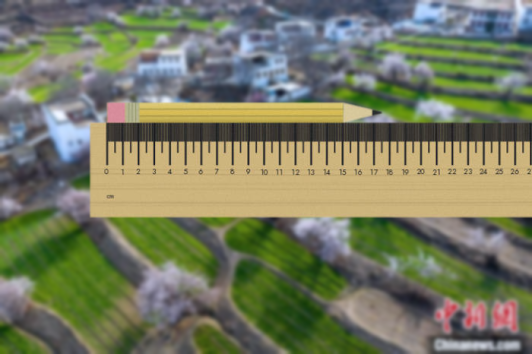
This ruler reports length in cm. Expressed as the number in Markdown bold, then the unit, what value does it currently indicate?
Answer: **17.5** cm
